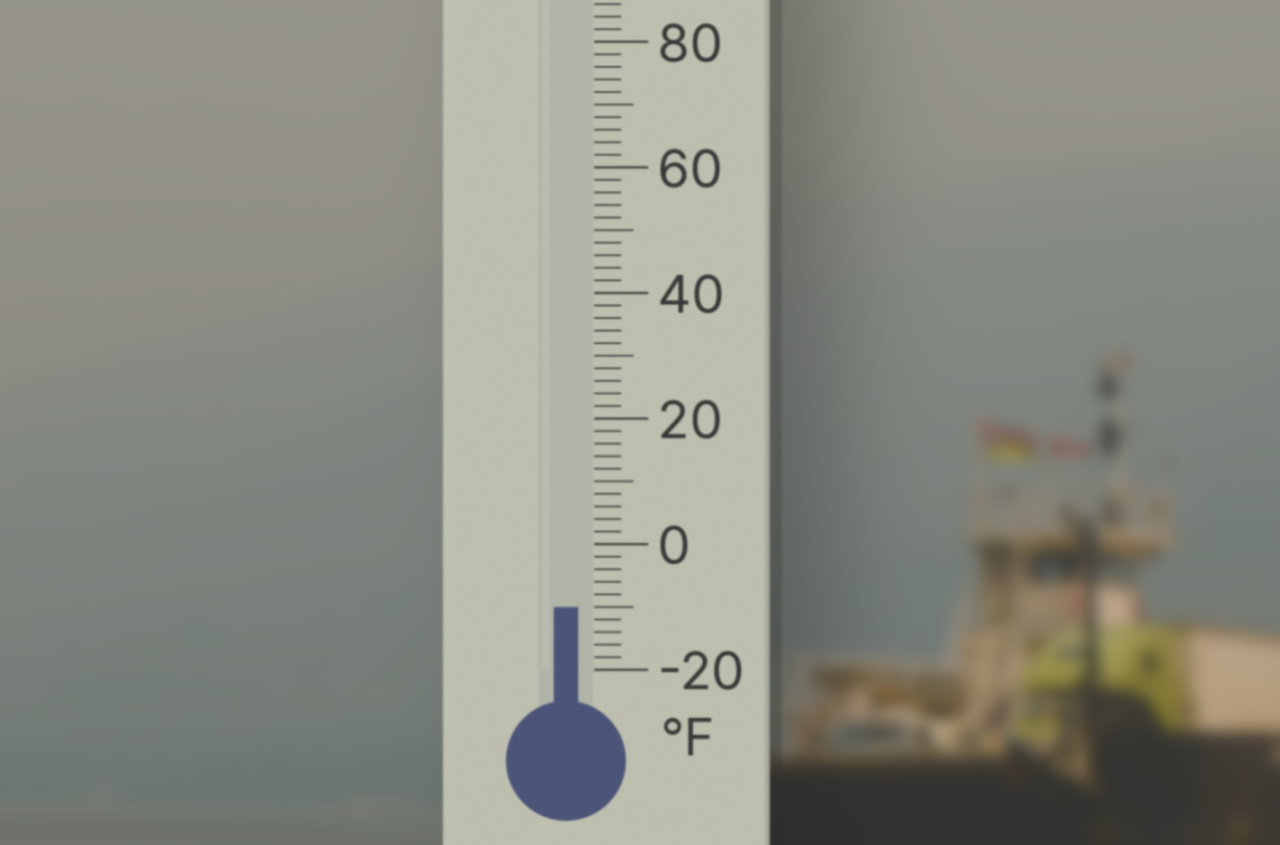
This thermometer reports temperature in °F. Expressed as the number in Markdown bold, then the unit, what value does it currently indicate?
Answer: **-10** °F
